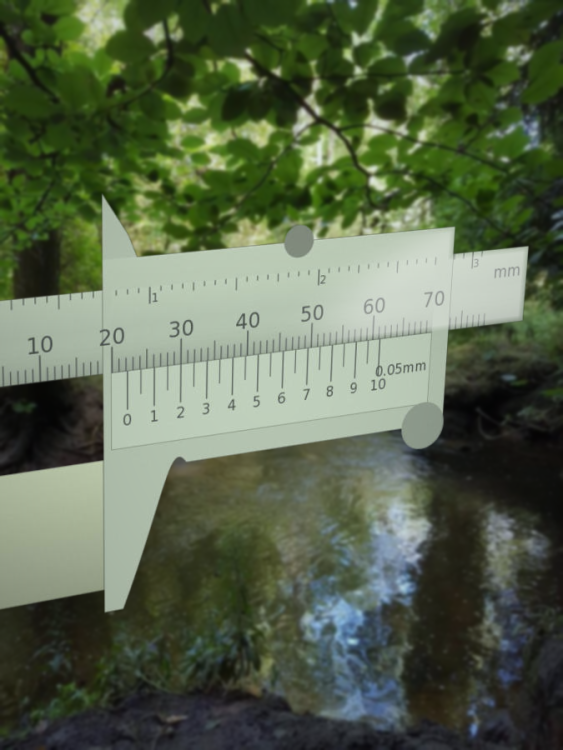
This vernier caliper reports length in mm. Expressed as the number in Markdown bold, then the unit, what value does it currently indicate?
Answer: **22.2** mm
